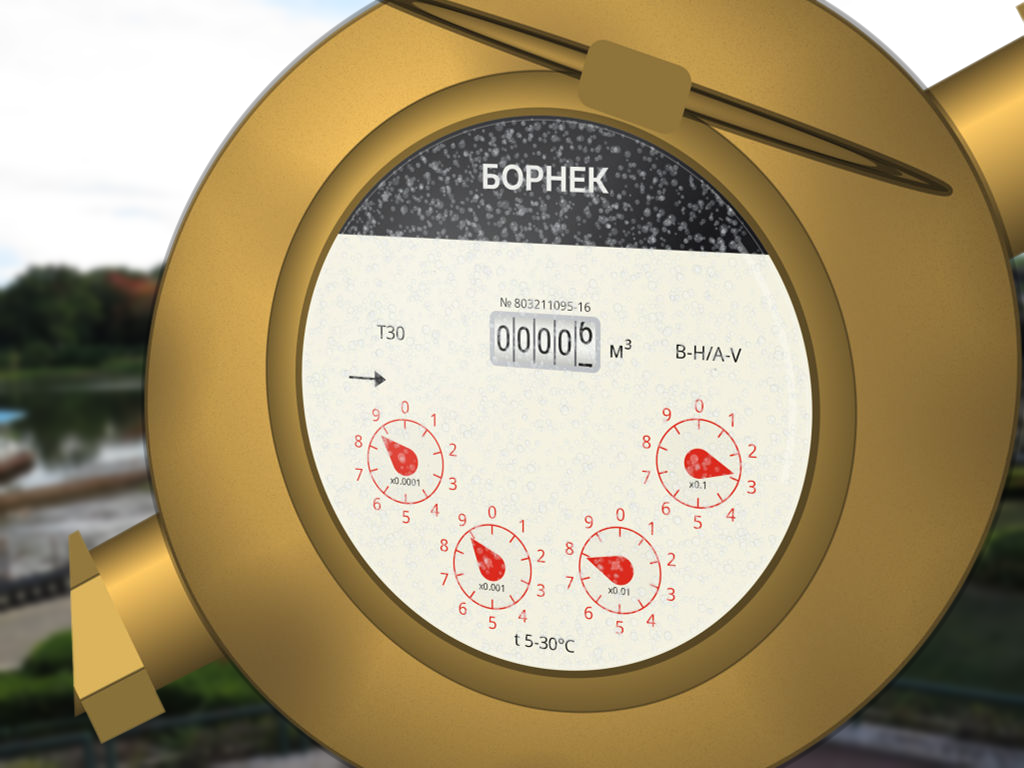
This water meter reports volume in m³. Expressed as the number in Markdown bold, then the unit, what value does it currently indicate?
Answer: **6.2788** m³
